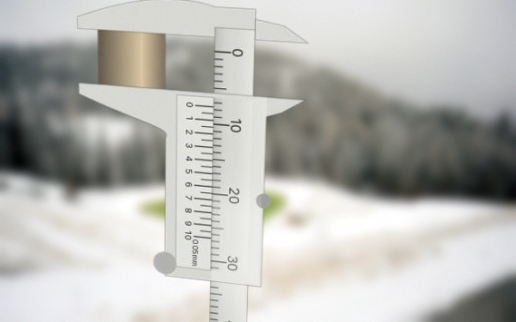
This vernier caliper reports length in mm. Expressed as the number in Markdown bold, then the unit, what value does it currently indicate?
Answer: **7.6** mm
